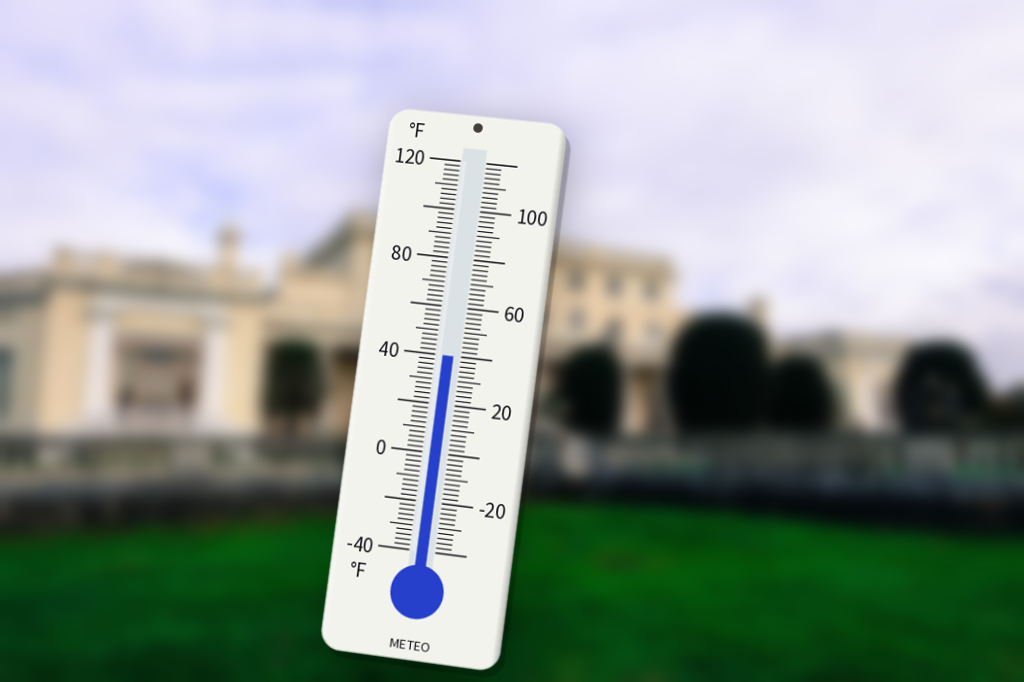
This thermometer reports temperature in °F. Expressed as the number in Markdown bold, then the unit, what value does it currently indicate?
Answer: **40** °F
